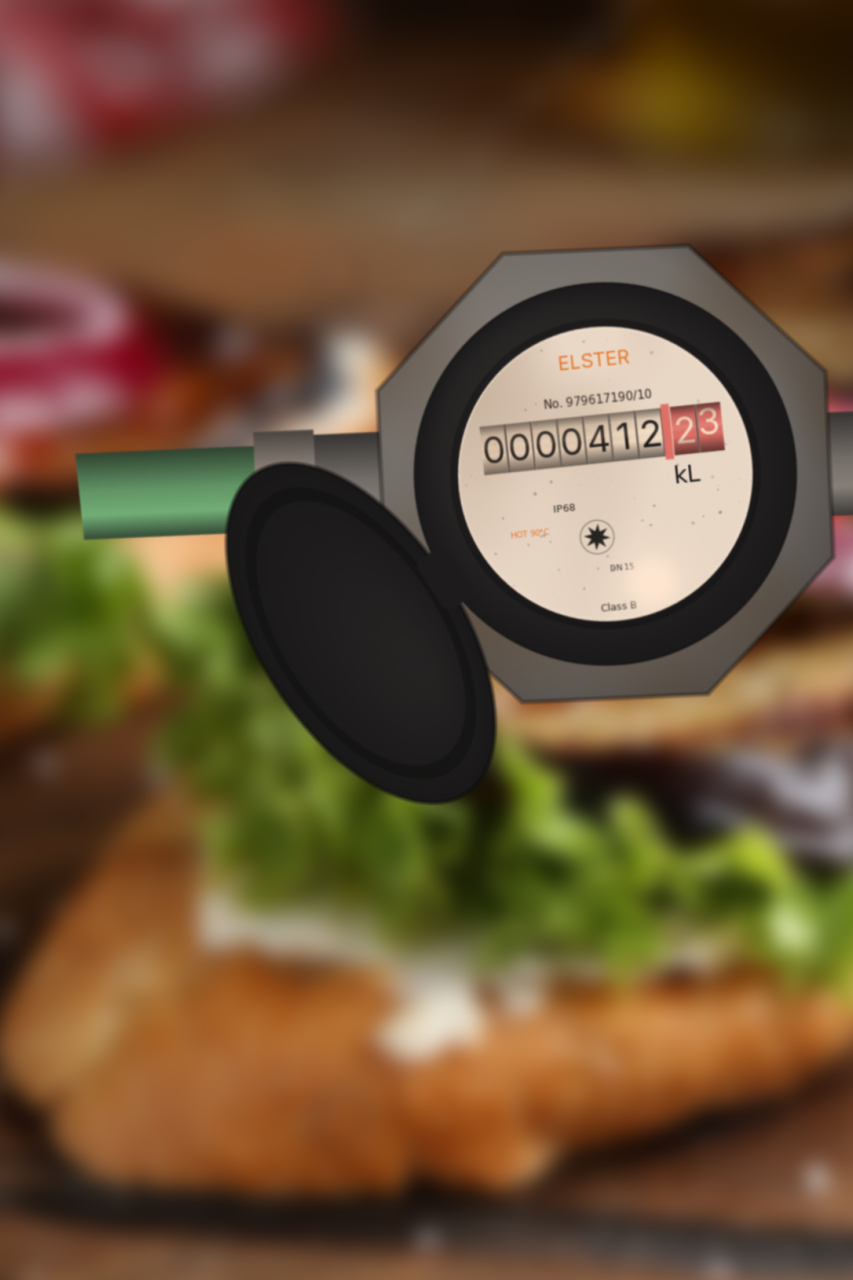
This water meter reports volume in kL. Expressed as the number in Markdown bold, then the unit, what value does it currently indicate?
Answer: **412.23** kL
